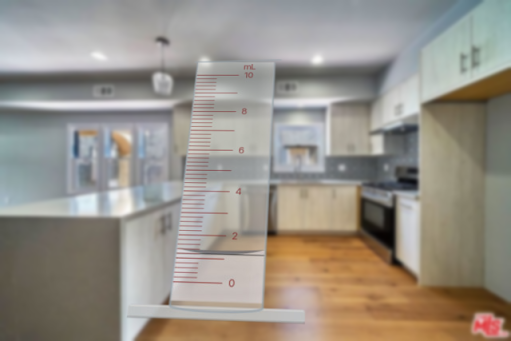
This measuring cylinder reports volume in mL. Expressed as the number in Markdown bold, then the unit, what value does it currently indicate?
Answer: **1.2** mL
